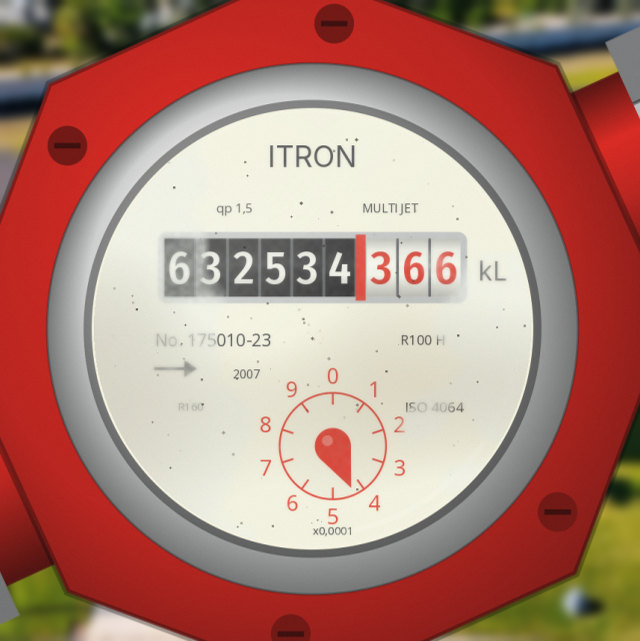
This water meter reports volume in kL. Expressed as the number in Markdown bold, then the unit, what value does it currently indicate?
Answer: **632534.3664** kL
